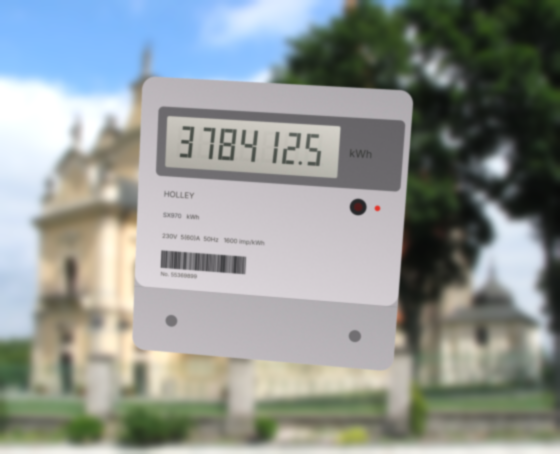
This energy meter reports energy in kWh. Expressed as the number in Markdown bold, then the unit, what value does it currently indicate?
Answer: **378412.5** kWh
